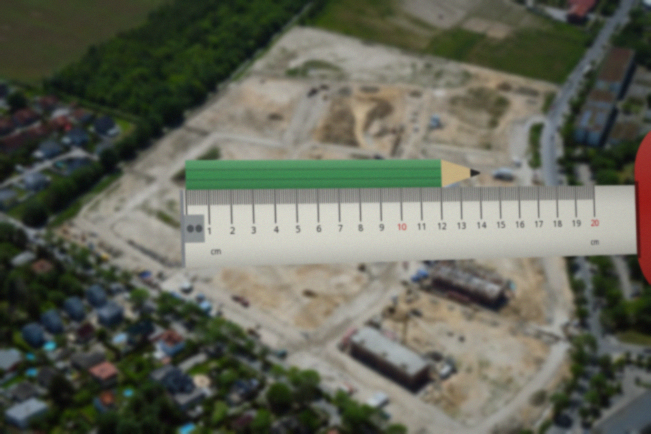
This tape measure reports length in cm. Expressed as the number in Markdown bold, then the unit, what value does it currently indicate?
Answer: **14** cm
